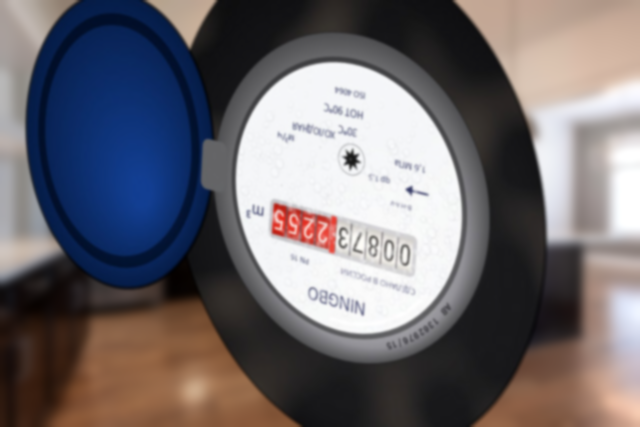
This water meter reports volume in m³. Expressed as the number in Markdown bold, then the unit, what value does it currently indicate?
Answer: **873.2255** m³
